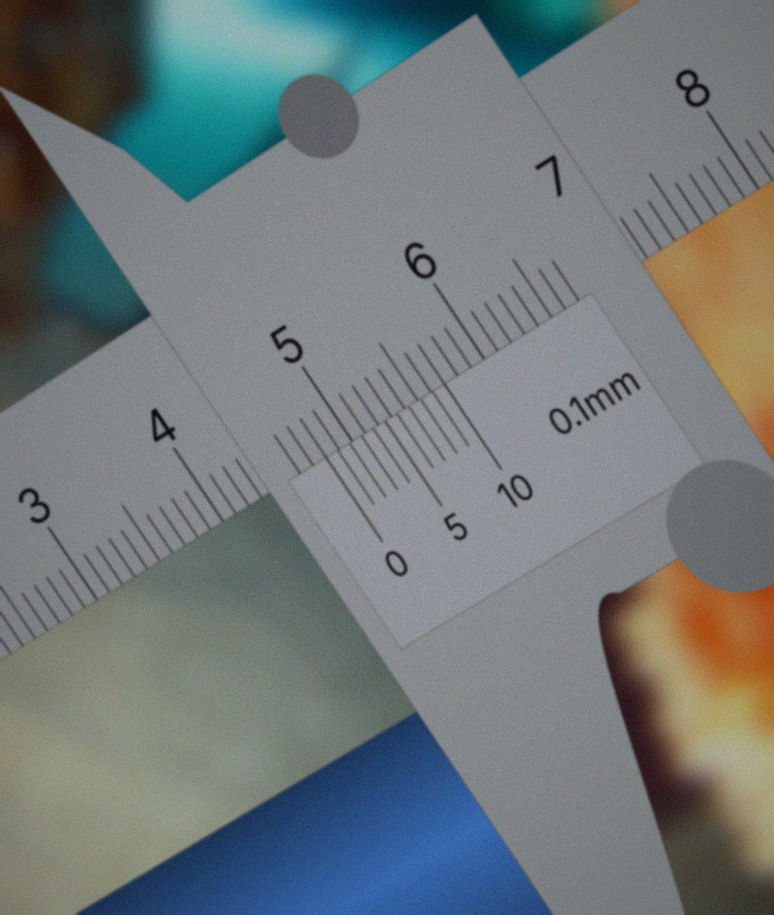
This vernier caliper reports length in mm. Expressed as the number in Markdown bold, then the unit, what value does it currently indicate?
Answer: **48.0** mm
